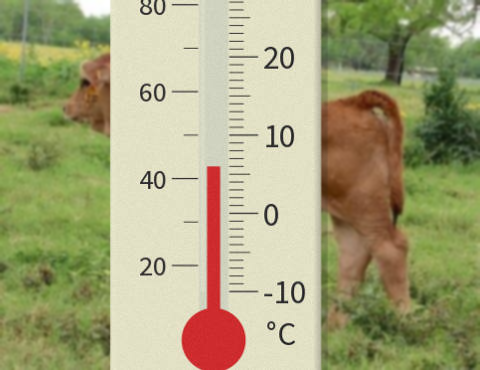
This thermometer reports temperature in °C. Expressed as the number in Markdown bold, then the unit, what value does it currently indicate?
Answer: **6** °C
